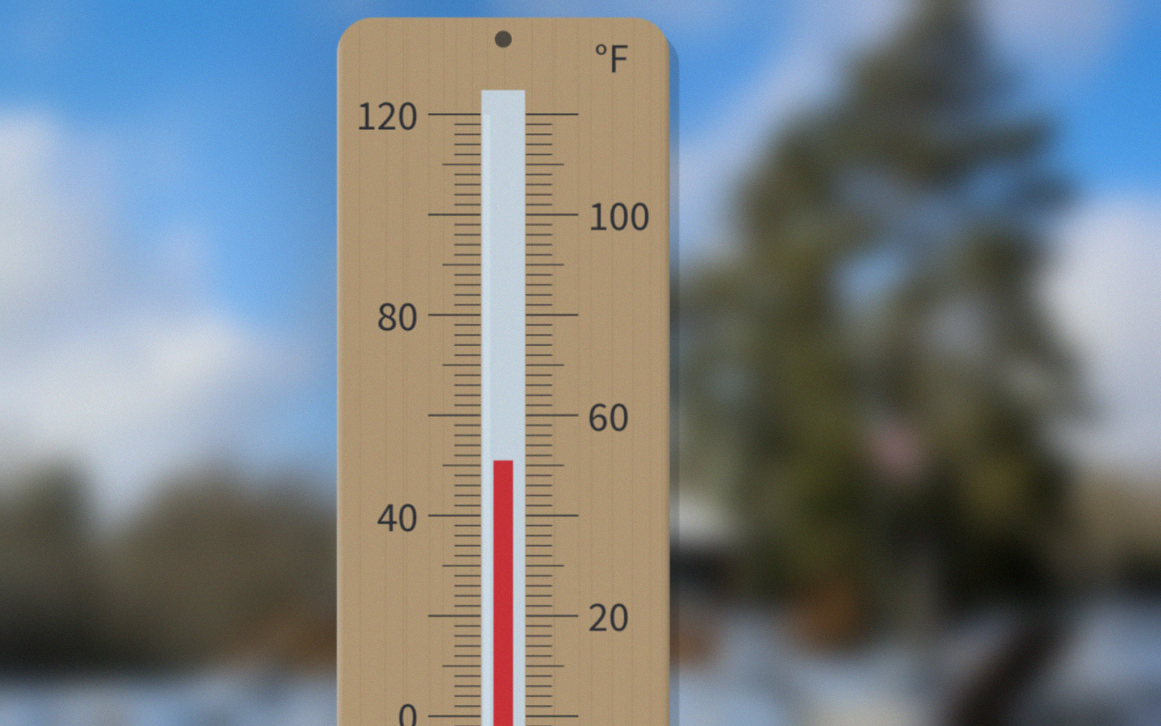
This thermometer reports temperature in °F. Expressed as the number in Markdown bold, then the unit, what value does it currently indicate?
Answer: **51** °F
